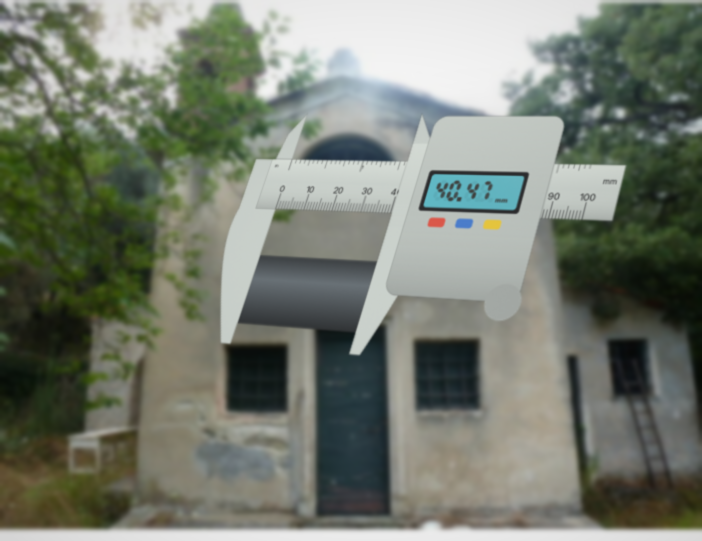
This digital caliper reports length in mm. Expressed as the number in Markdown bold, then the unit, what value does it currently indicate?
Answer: **40.47** mm
